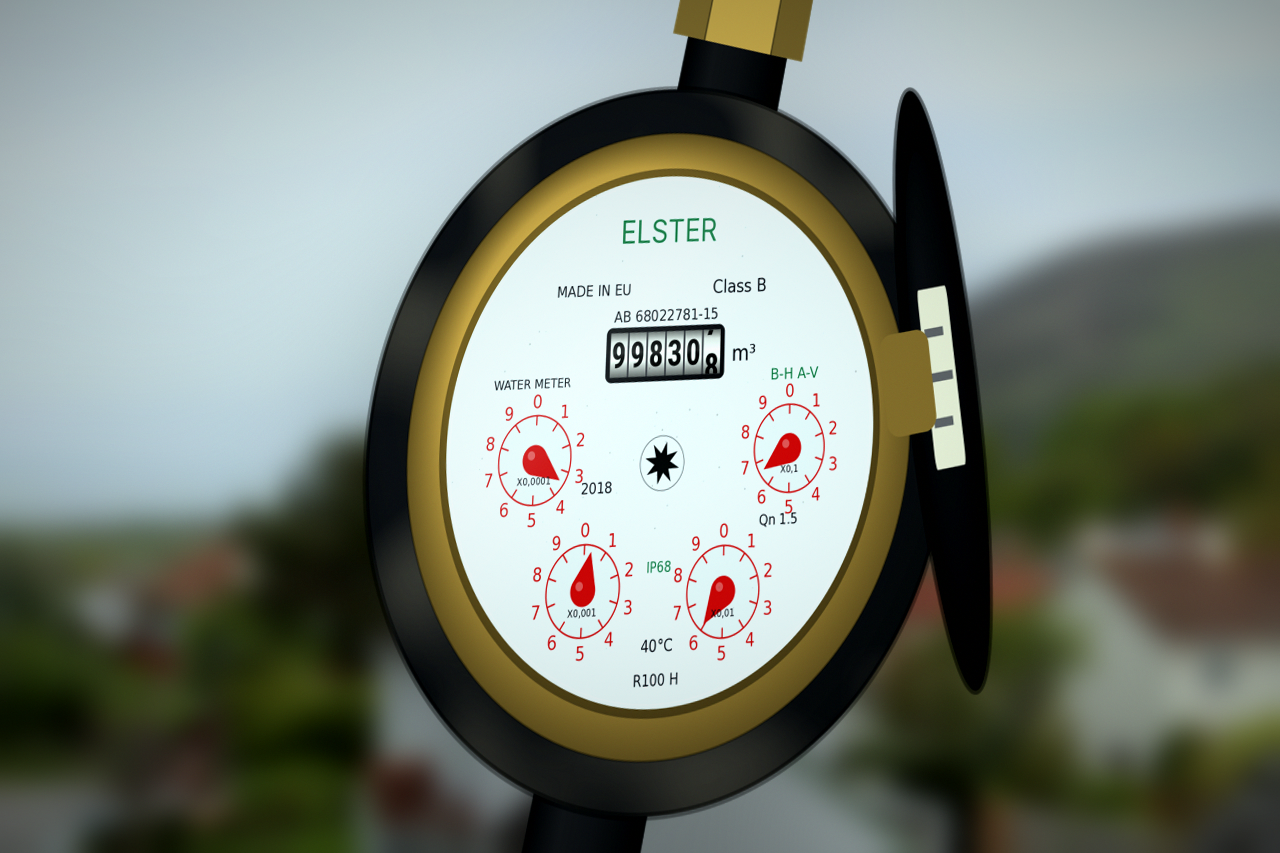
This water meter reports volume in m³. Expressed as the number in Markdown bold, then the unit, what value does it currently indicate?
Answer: **998307.6603** m³
